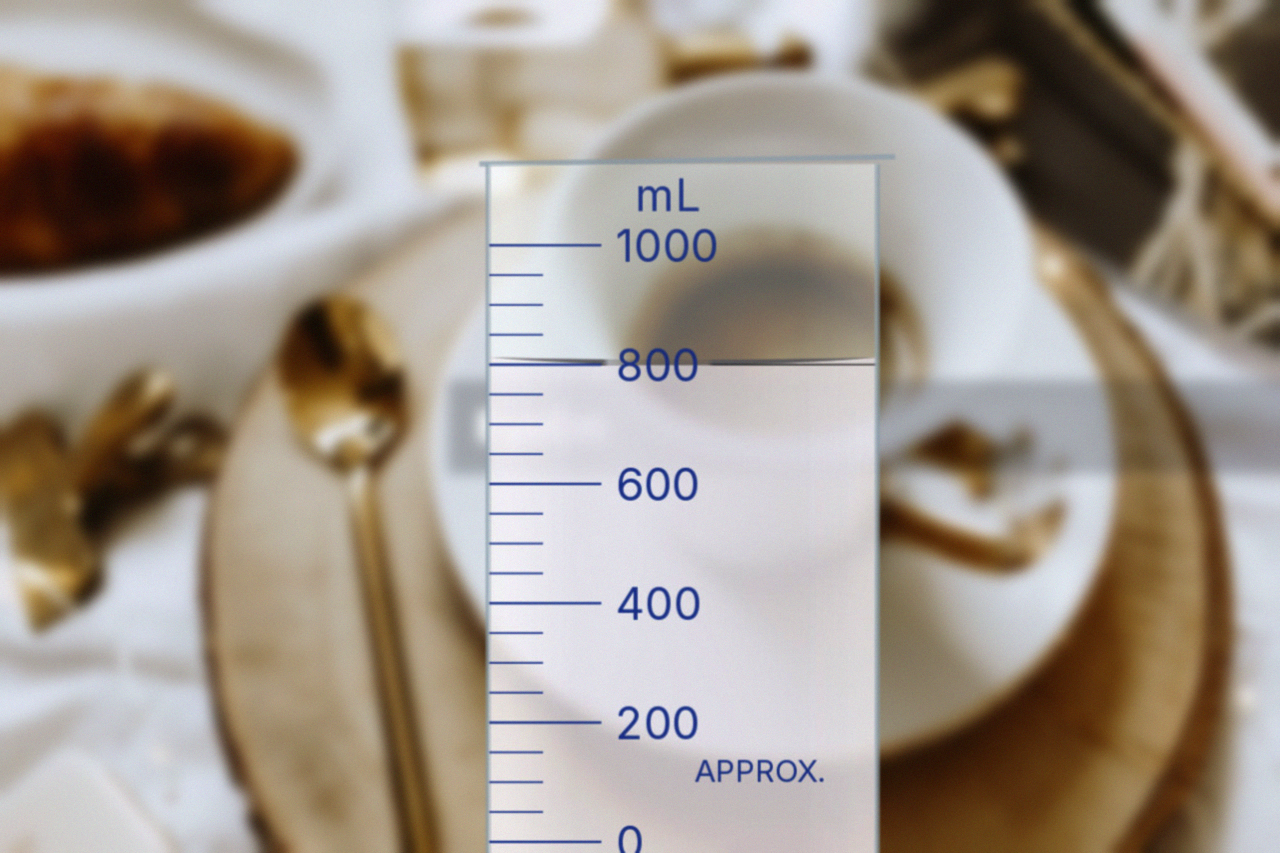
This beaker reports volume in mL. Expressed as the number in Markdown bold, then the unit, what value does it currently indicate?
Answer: **800** mL
